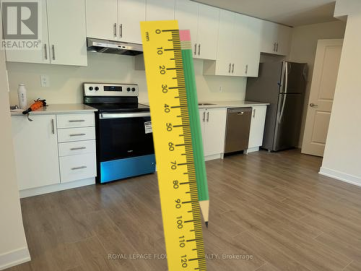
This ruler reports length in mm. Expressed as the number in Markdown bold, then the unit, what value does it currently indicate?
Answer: **105** mm
